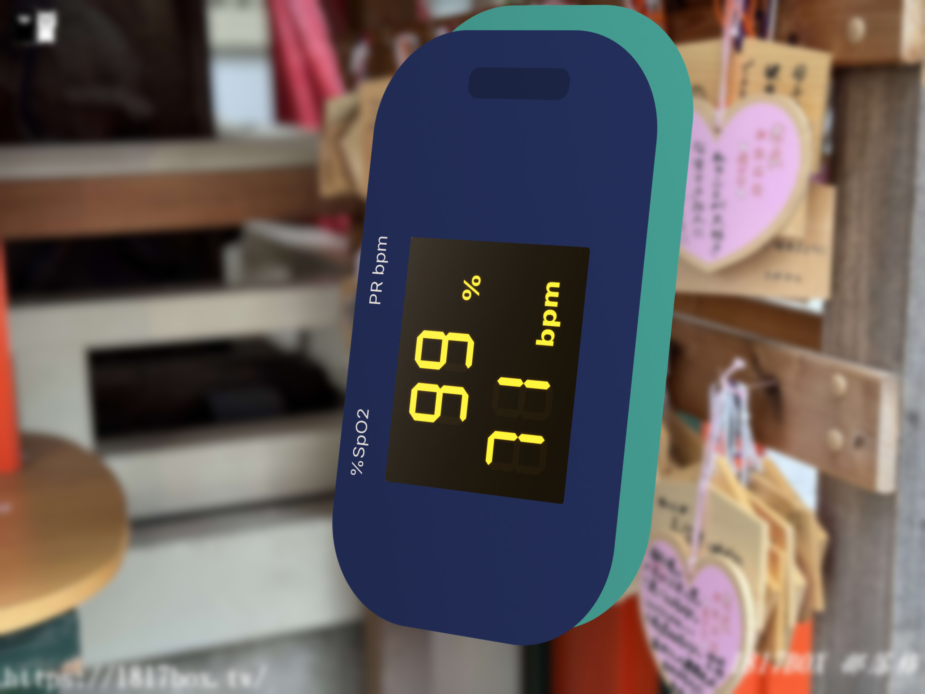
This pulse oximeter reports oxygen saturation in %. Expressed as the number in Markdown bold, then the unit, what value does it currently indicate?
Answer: **99** %
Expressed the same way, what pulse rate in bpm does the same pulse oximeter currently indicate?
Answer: **71** bpm
